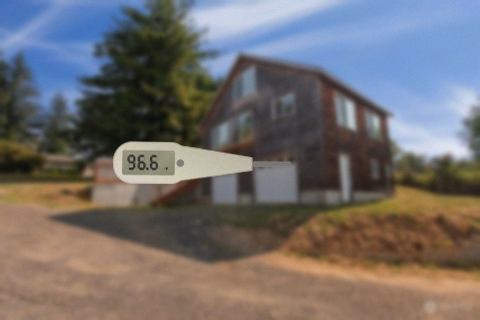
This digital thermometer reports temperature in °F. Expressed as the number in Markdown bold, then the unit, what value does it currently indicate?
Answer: **96.6** °F
